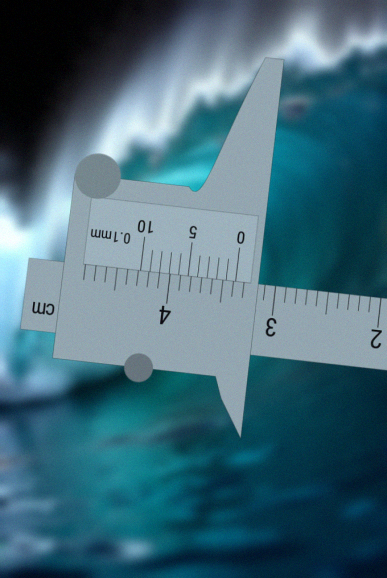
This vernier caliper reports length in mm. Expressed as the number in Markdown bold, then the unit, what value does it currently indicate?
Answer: **33.8** mm
